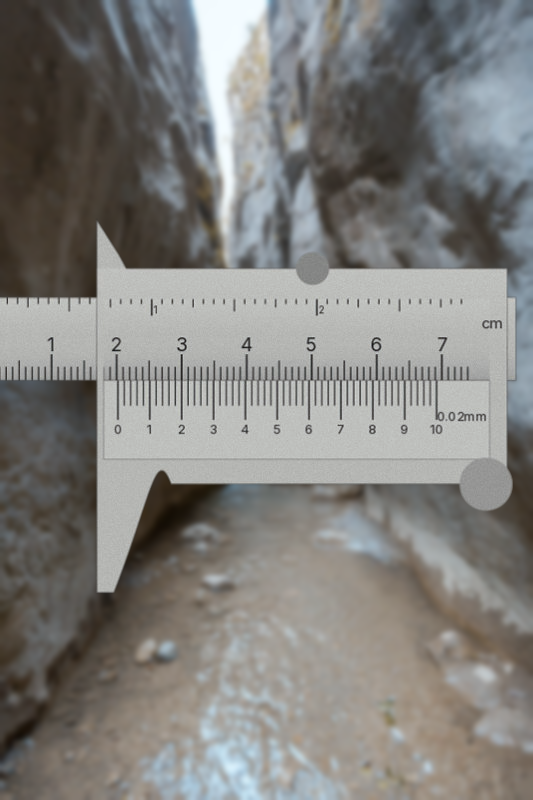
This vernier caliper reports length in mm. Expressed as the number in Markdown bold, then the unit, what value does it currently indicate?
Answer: **20.2** mm
